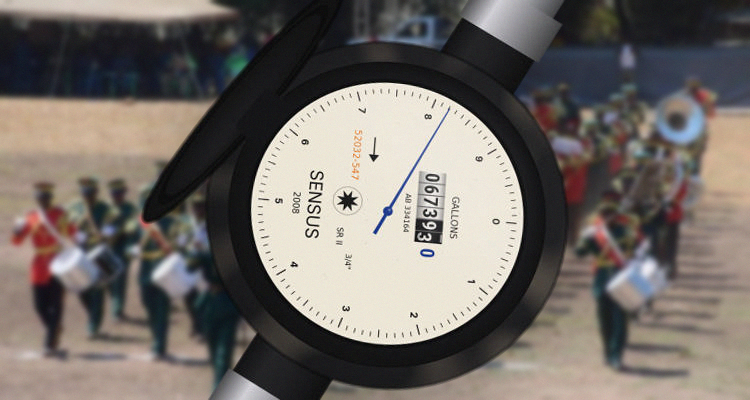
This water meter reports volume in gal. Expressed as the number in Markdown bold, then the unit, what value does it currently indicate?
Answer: **673928.2** gal
